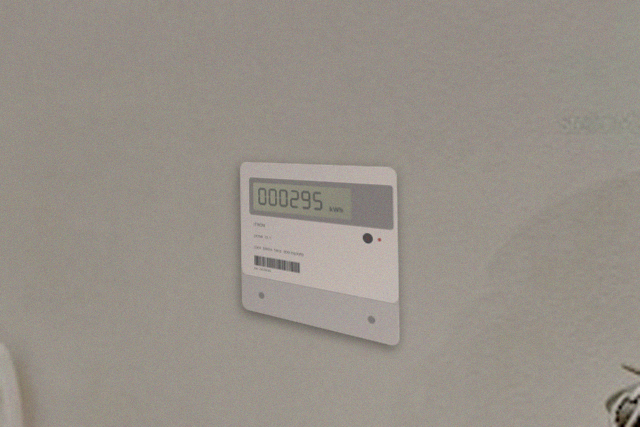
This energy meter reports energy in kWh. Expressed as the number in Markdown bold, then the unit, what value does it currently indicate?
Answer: **295** kWh
